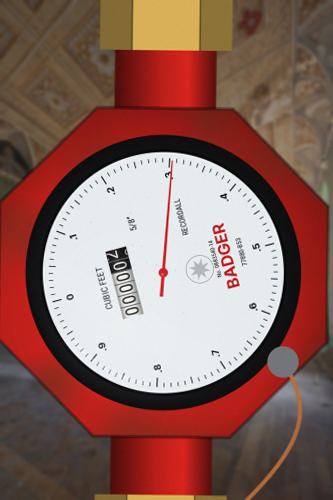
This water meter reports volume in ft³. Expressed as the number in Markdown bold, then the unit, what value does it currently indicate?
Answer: **2.30** ft³
